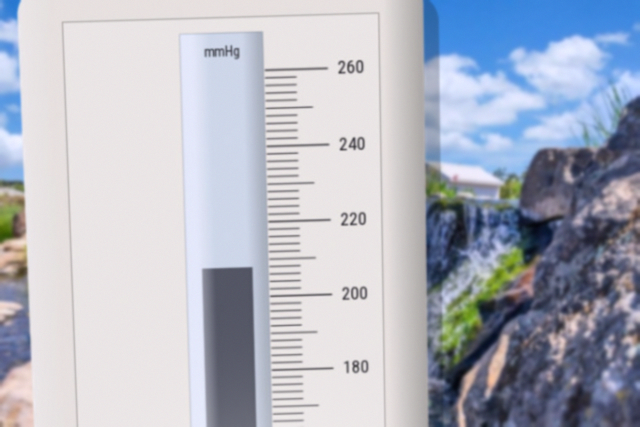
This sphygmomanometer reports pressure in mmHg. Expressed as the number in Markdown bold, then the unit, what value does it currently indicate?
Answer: **208** mmHg
